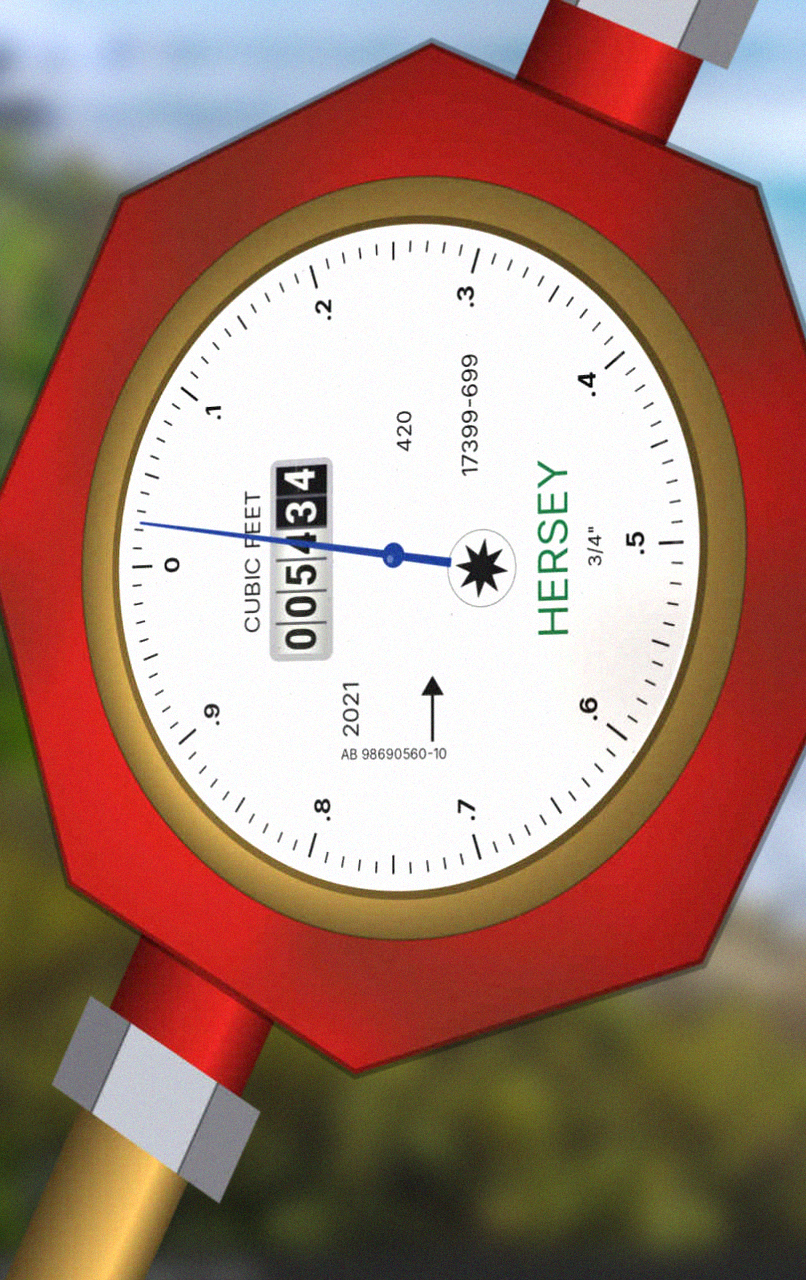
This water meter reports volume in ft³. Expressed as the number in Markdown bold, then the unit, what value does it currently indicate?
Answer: **5434.02** ft³
